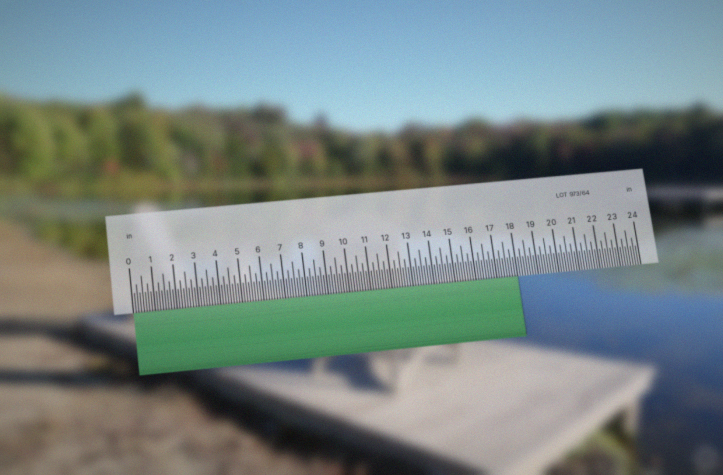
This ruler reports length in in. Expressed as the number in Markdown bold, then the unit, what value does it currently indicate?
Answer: **18** in
